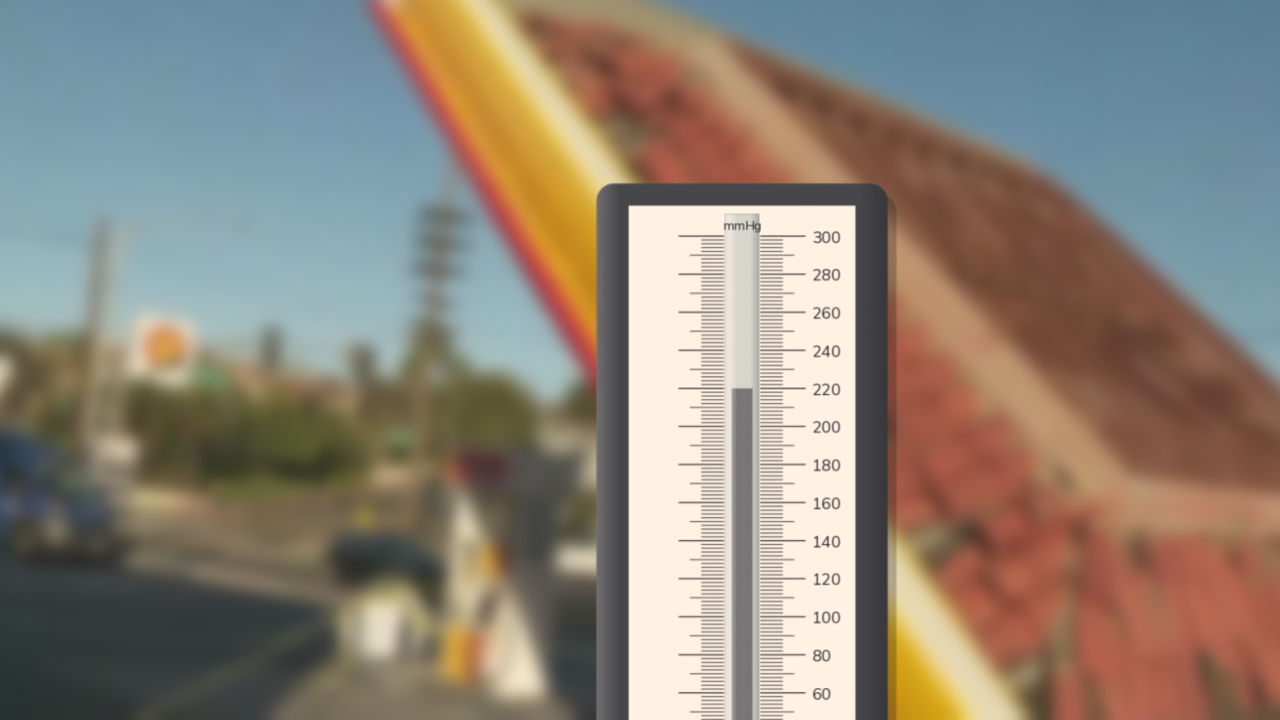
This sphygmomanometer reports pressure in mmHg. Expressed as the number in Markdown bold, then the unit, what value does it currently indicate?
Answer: **220** mmHg
